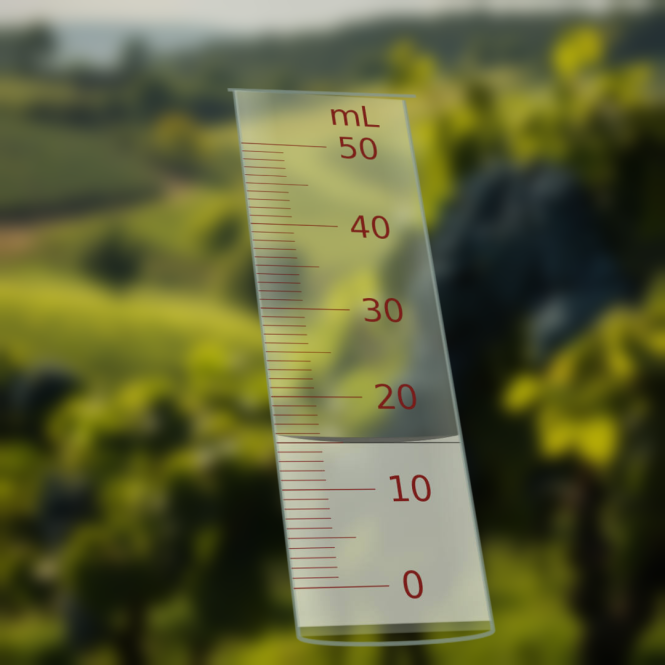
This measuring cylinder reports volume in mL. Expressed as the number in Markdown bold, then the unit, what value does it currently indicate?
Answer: **15** mL
